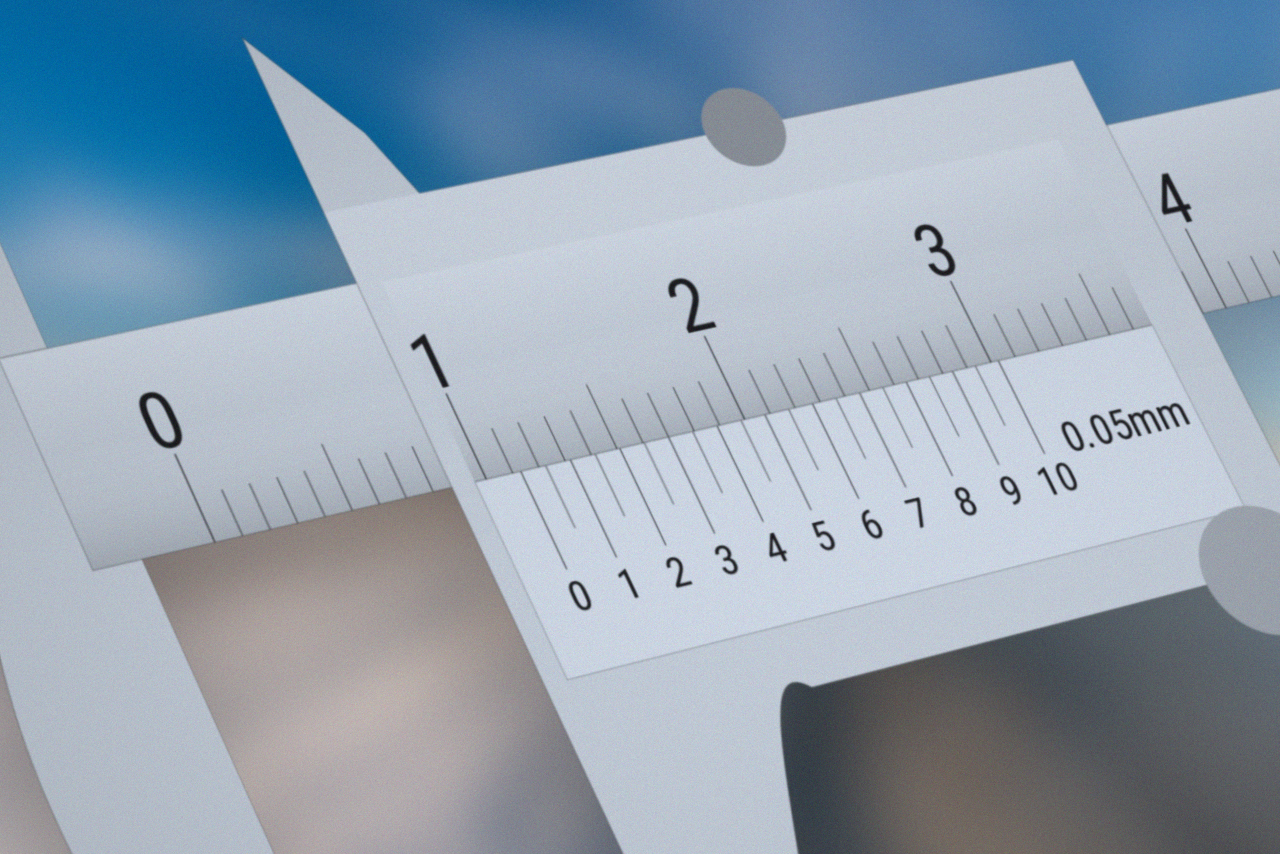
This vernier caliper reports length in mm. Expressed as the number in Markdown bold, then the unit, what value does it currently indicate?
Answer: **11.3** mm
